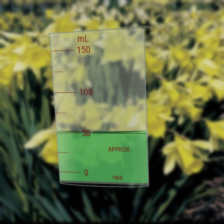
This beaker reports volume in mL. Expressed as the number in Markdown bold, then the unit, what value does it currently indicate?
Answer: **50** mL
